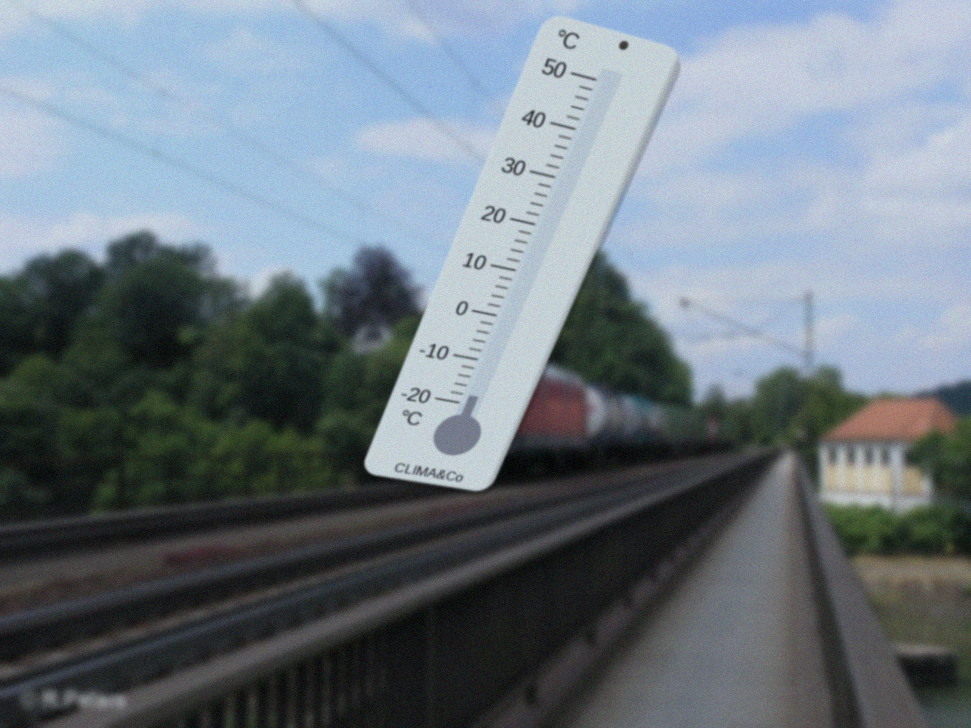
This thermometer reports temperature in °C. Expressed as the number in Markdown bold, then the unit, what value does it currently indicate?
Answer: **-18** °C
